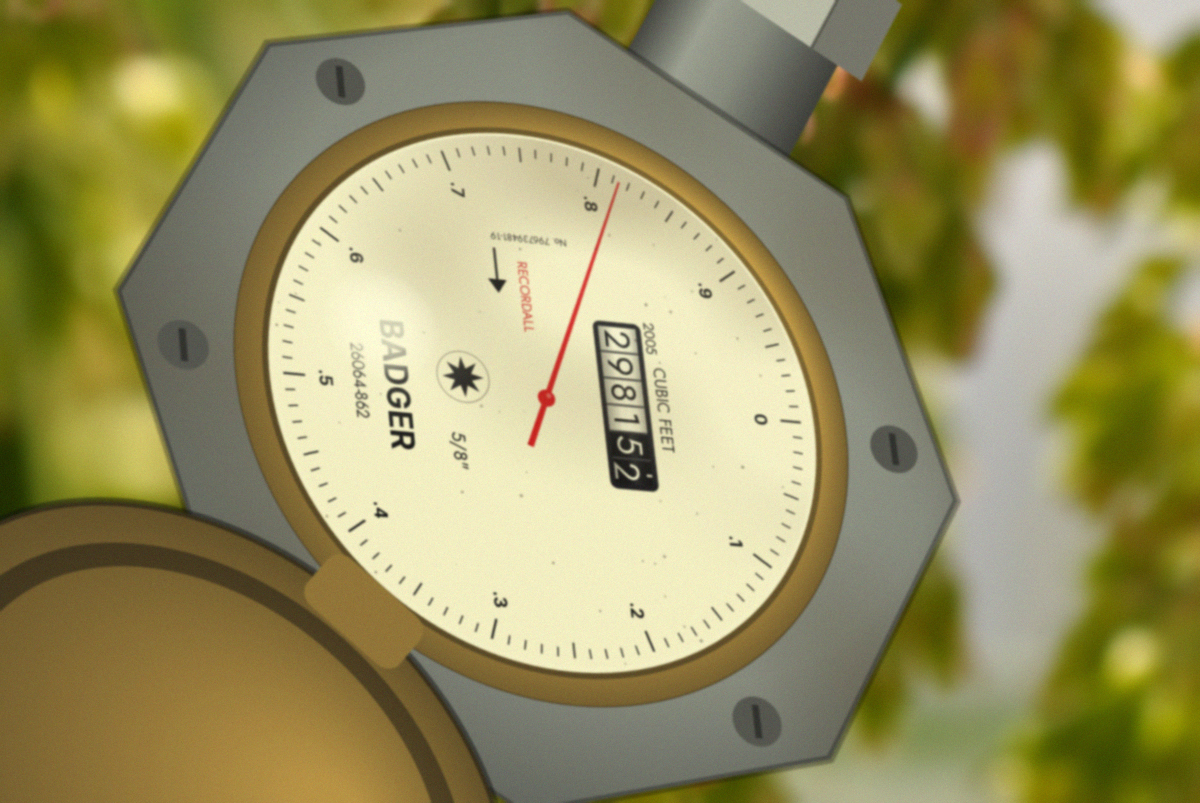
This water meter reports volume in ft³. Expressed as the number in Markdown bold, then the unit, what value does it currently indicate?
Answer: **298151.81** ft³
